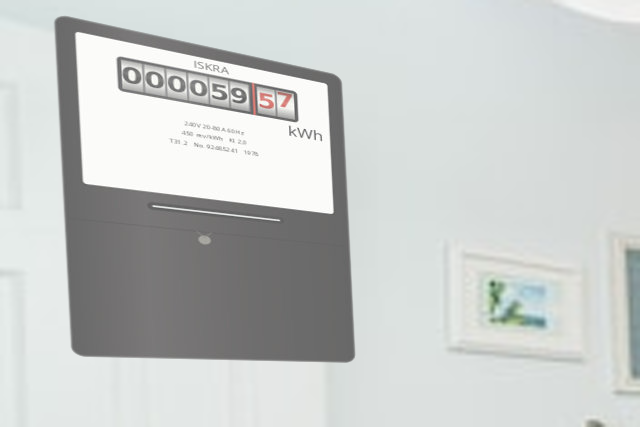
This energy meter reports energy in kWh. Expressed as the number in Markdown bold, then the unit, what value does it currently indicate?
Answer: **59.57** kWh
